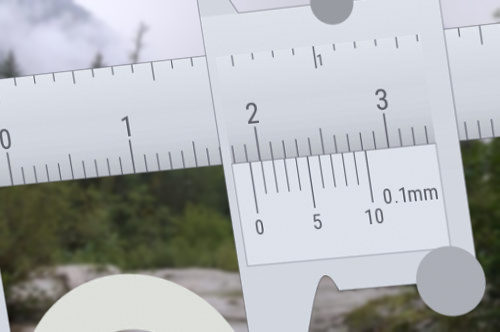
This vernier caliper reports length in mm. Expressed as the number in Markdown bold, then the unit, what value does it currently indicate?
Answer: **19.2** mm
